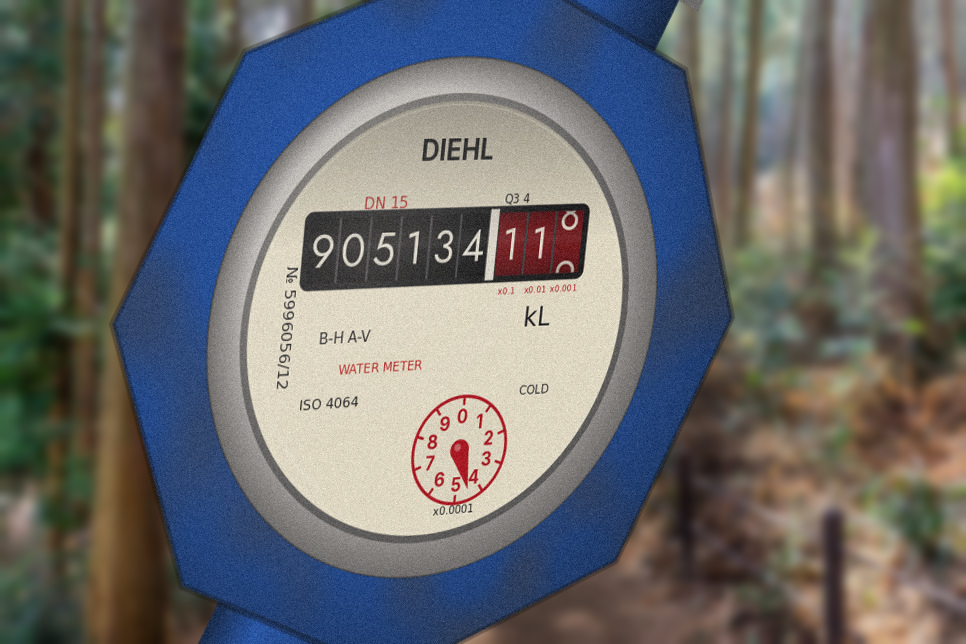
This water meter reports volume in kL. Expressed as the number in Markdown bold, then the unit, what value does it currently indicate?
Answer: **905134.1184** kL
